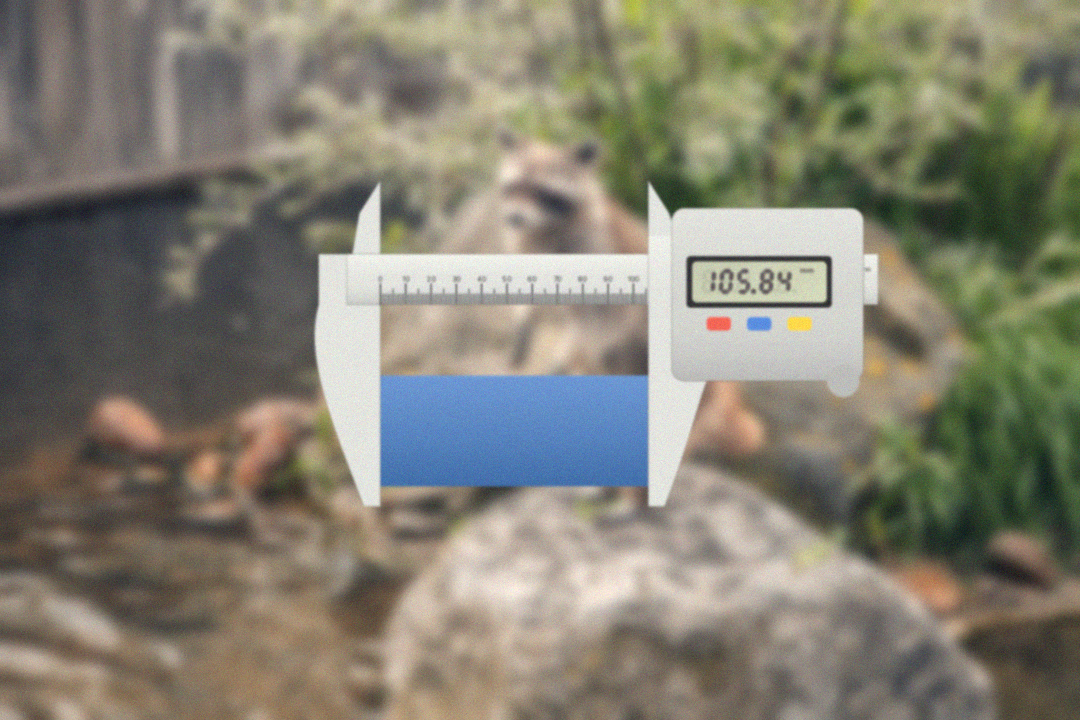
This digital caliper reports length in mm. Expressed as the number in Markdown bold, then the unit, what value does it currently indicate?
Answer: **105.84** mm
